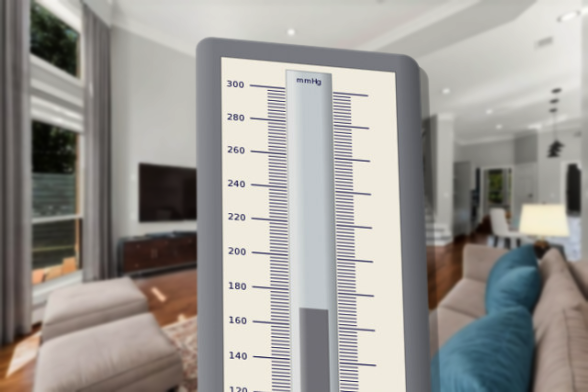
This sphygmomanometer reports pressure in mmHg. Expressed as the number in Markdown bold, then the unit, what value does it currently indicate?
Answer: **170** mmHg
